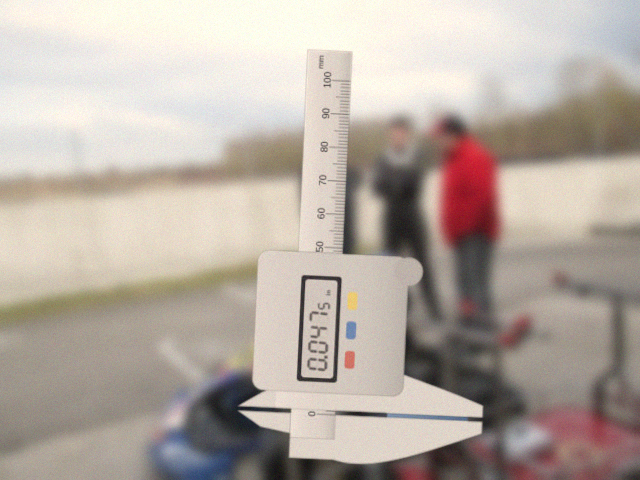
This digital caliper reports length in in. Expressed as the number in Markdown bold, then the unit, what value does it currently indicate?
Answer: **0.0475** in
